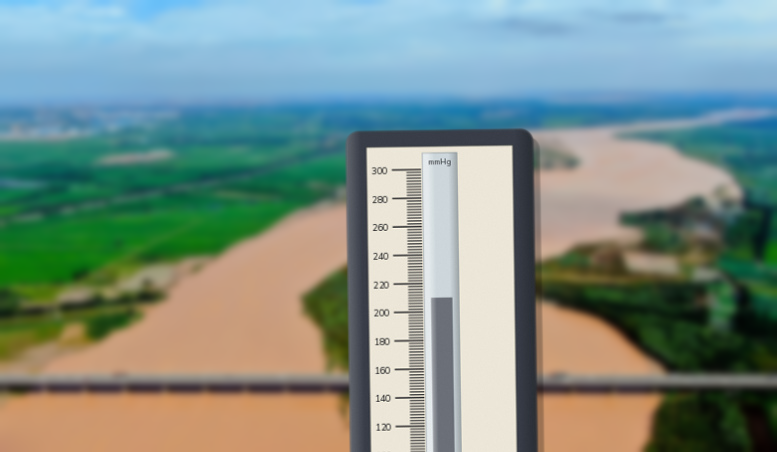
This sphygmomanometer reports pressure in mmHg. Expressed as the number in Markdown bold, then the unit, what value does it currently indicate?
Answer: **210** mmHg
